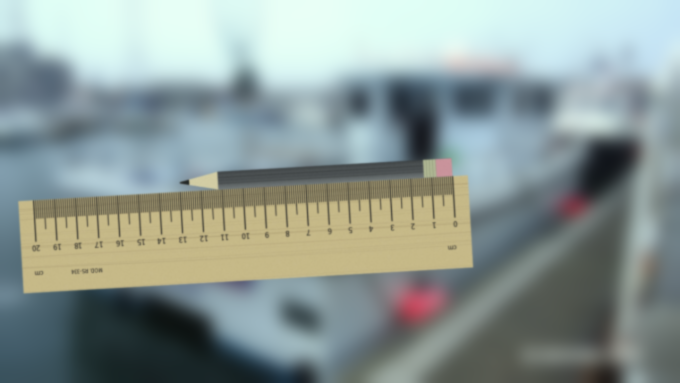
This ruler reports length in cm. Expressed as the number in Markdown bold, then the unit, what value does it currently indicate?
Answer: **13** cm
